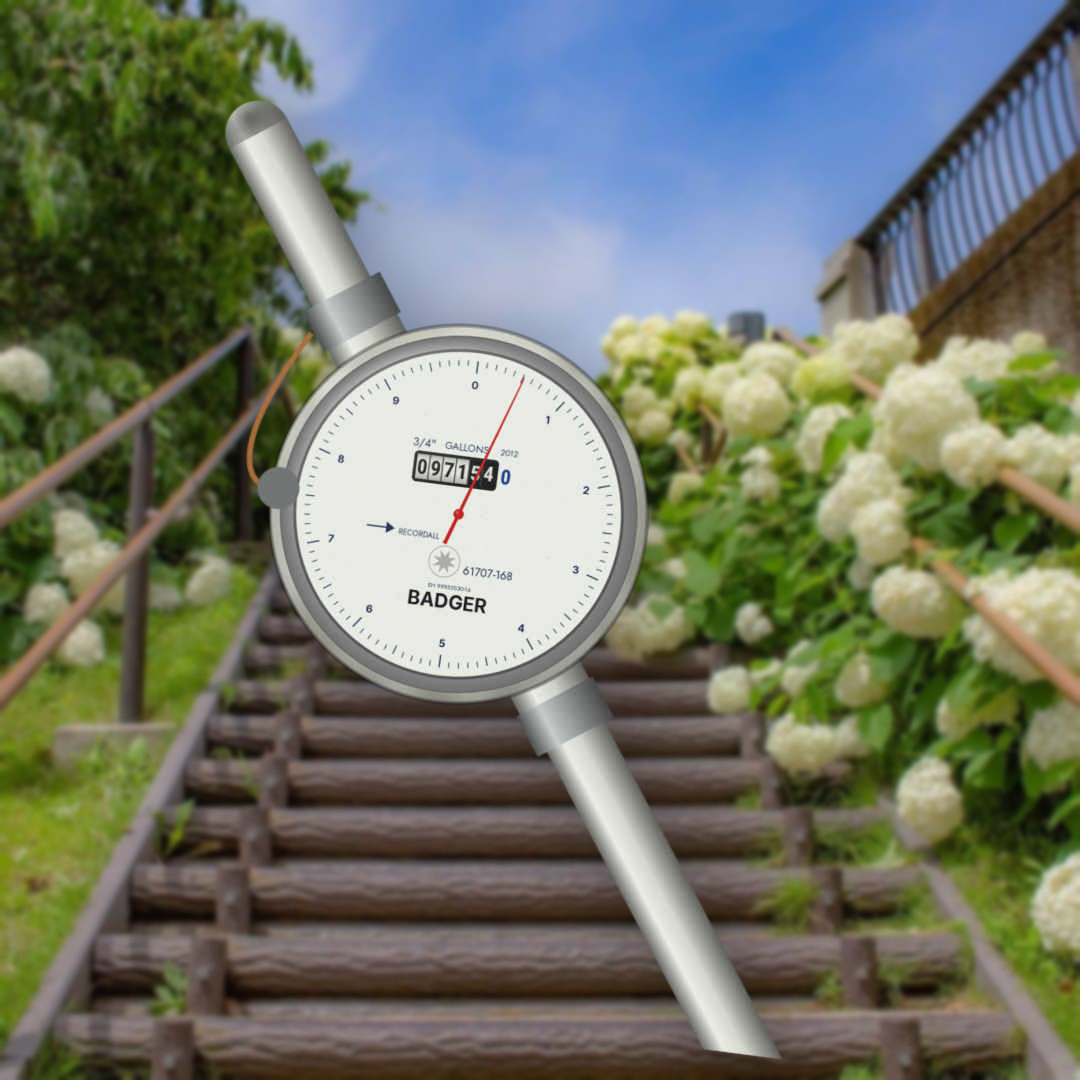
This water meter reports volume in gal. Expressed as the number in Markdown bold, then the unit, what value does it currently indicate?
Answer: **971540.5** gal
